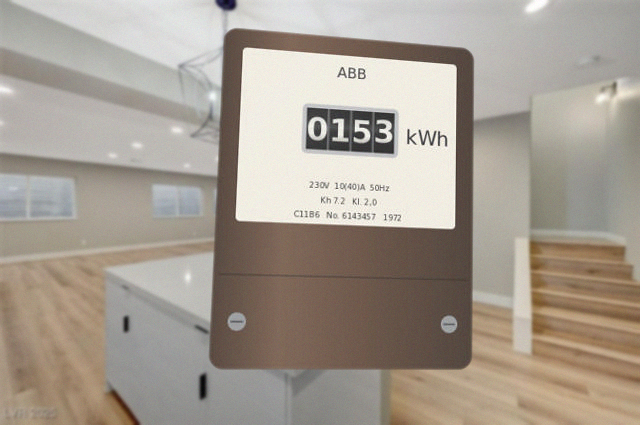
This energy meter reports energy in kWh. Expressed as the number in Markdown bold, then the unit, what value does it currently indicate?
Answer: **153** kWh
